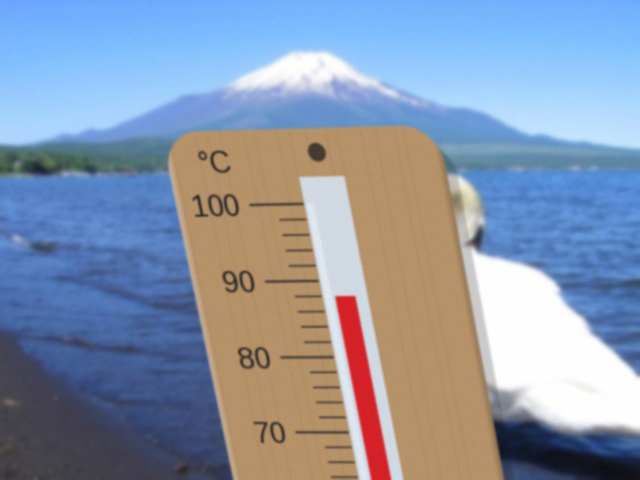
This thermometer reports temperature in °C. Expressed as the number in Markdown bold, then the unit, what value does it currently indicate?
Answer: **88** °C
